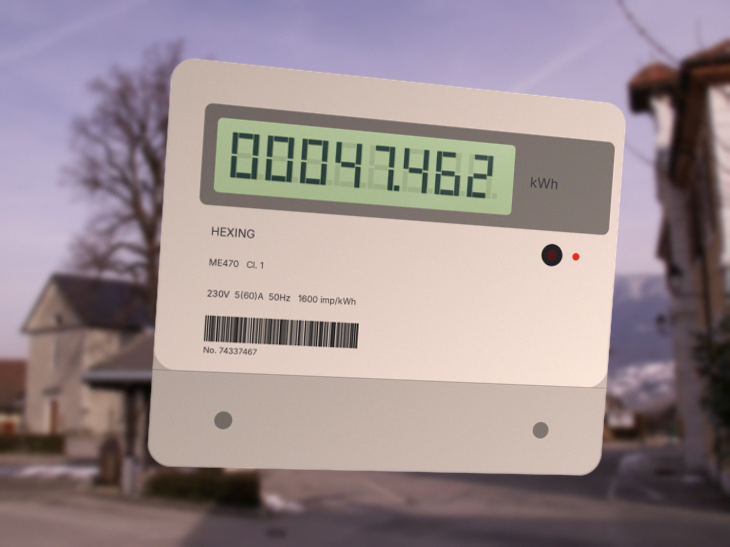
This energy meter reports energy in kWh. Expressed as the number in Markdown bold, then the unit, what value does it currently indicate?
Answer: **47.462** kWh
